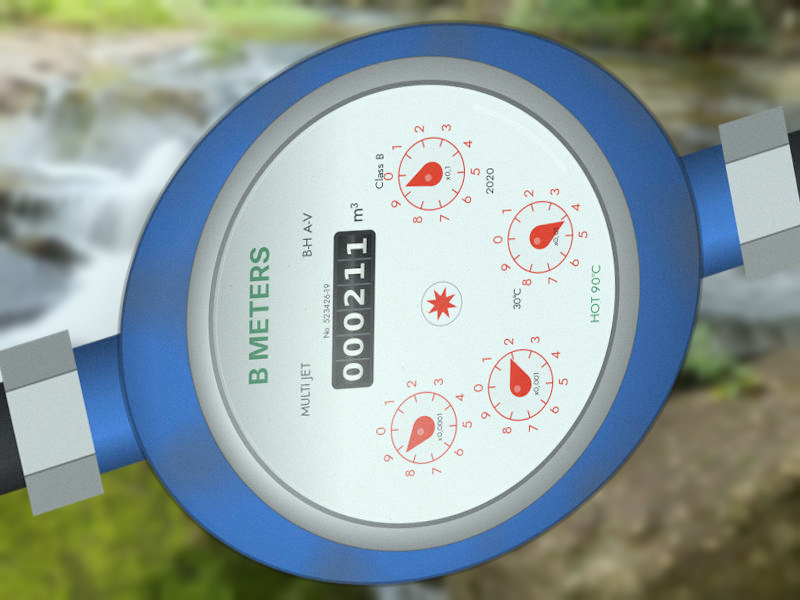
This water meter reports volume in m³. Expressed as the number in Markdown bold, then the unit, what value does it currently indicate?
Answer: **210.9418** m³
